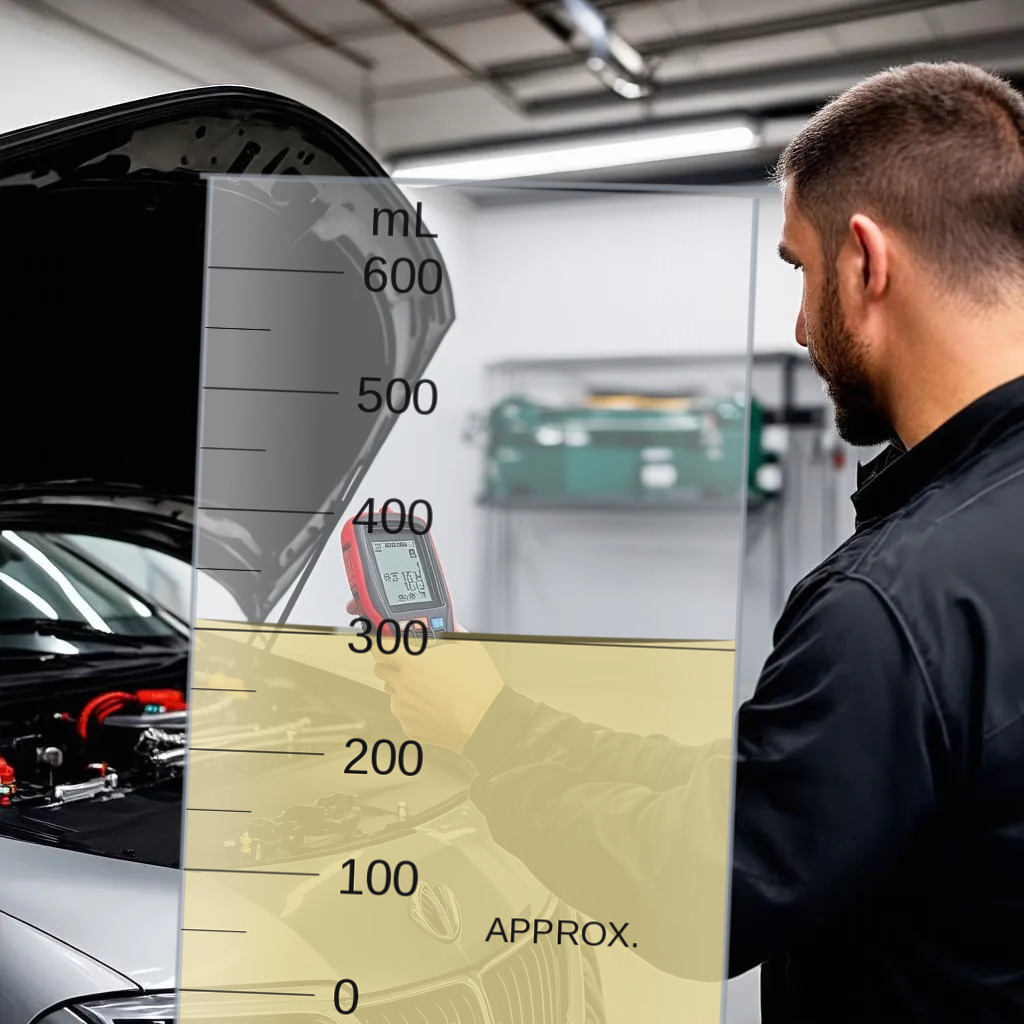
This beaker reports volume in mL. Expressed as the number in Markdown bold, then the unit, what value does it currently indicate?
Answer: **300** mL
